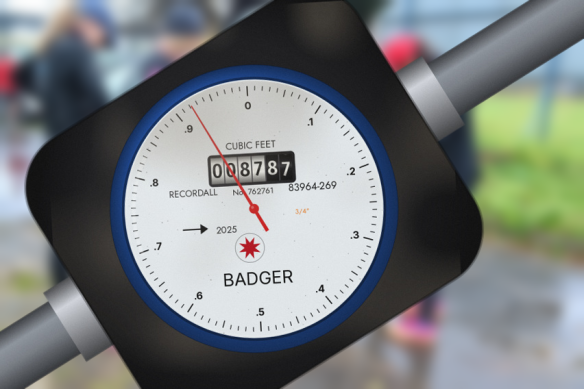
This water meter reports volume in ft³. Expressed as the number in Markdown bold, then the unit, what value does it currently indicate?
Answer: **8786.92** ft³
